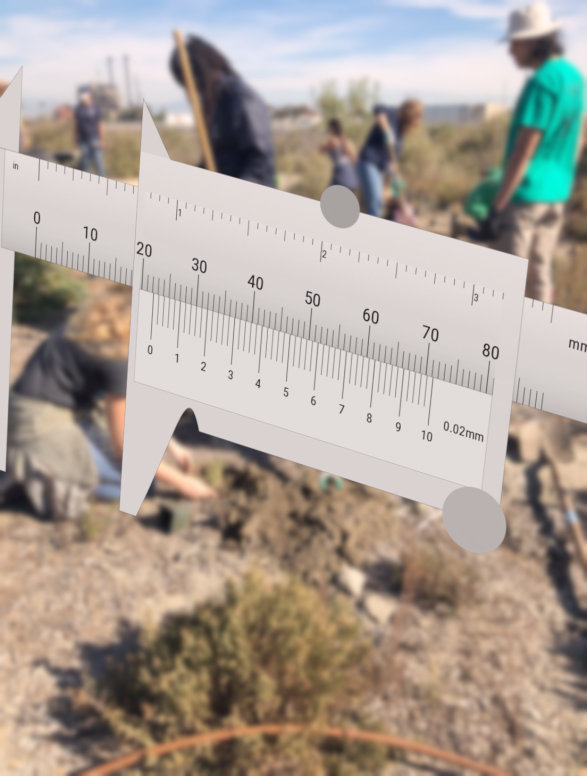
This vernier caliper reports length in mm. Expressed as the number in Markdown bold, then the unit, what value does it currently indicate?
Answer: **22.2** mm
